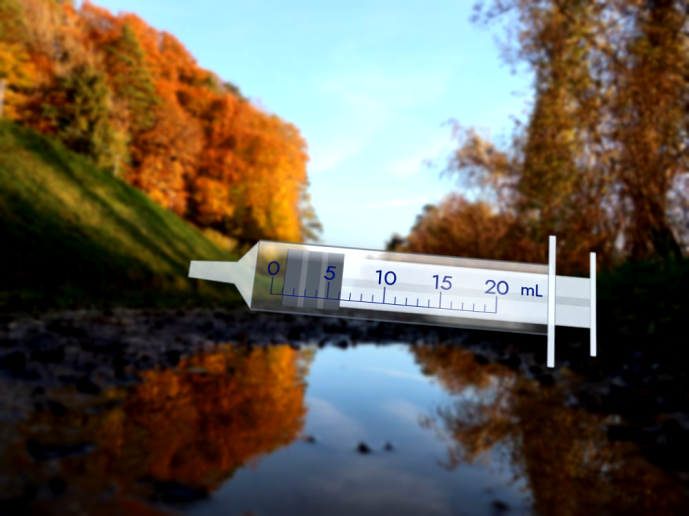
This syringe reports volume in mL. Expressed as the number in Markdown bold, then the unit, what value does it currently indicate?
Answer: **1** mL
